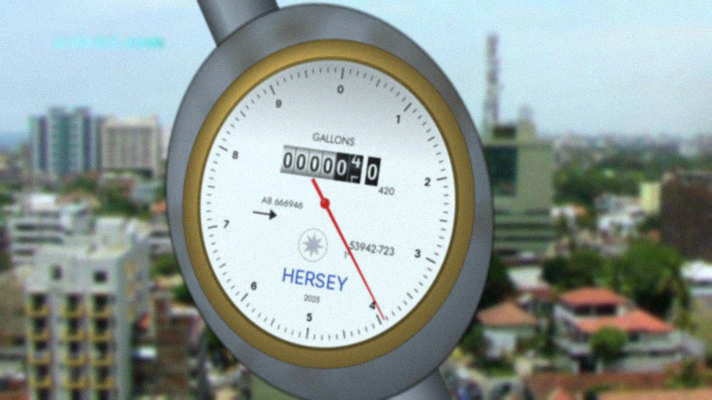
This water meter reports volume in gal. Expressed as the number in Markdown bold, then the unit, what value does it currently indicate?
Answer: **43.9** gal
